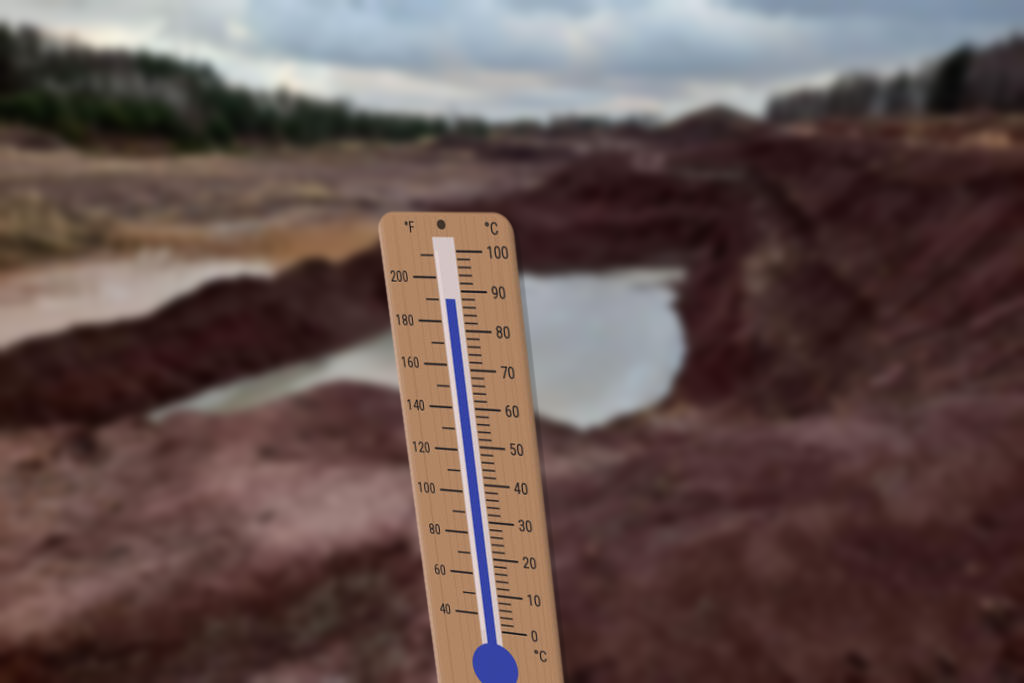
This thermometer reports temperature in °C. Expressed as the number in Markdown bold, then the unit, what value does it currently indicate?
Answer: **88** °C
